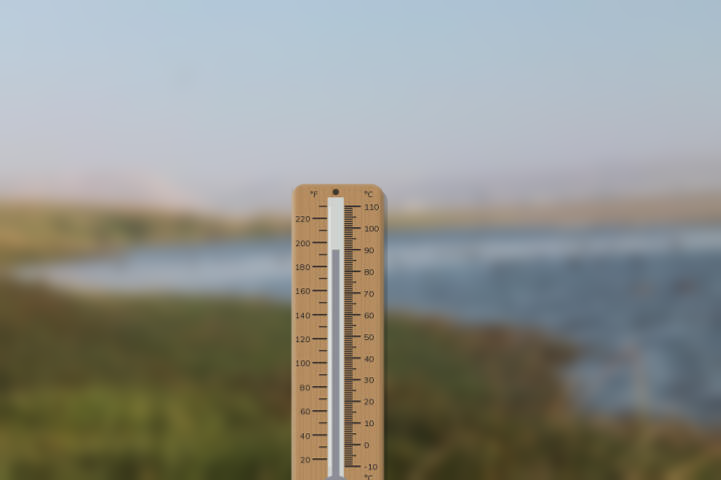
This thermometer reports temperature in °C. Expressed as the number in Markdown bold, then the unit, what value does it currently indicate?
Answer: **90** °C
